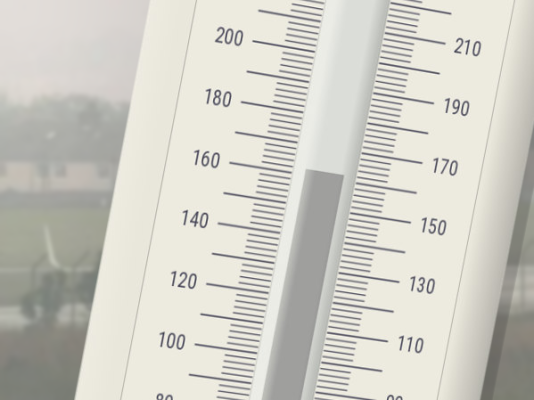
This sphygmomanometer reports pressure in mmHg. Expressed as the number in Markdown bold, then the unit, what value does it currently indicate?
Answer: **162** mmHg
